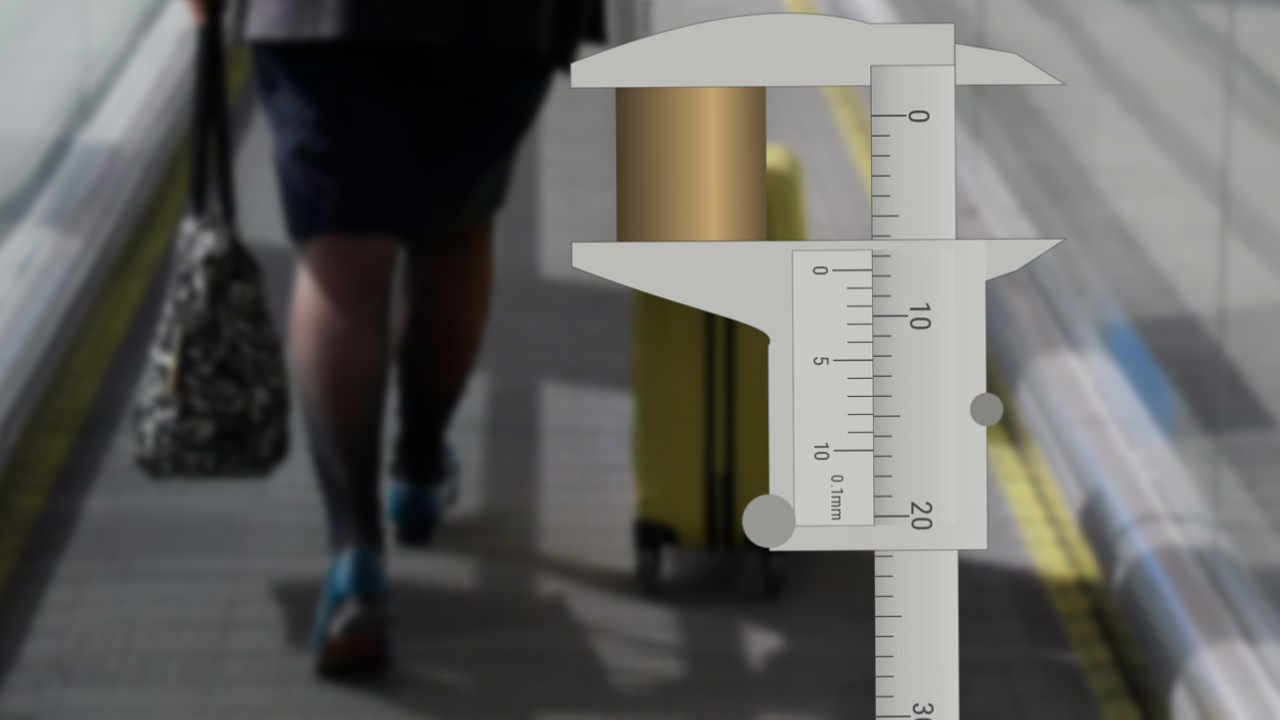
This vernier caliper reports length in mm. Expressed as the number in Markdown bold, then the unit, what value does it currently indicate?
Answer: **7.7** mm
